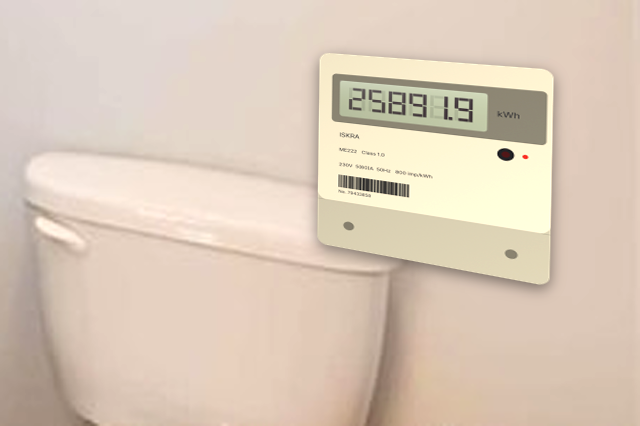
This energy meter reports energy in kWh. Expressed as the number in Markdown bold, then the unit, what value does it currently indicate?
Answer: **25891.9** kWh
